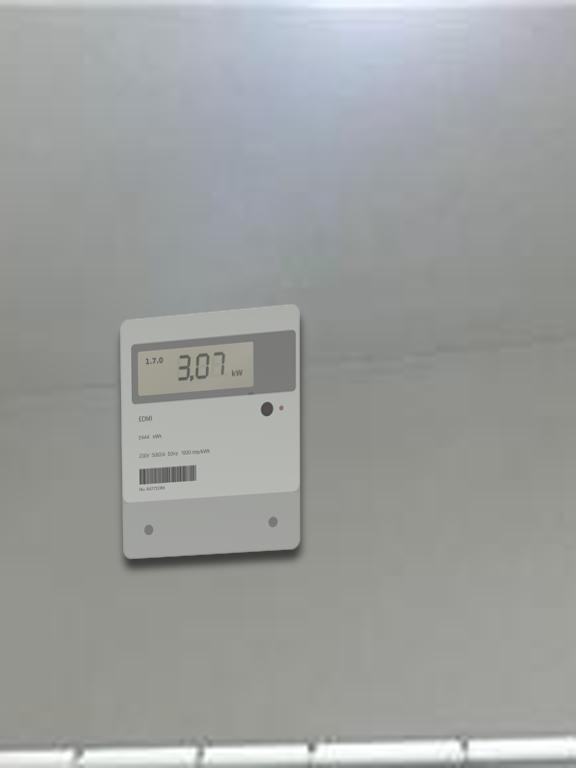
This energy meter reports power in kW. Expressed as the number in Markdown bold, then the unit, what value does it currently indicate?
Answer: **3.07** kW
